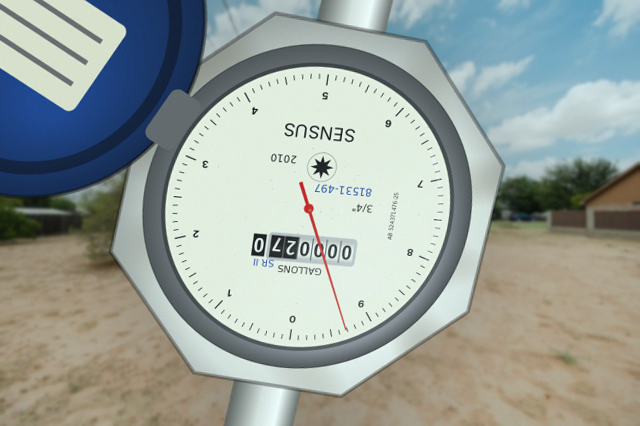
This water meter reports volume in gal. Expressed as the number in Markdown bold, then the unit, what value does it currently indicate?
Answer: **269.3** gal
